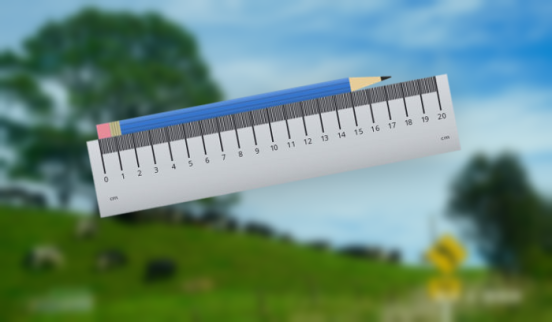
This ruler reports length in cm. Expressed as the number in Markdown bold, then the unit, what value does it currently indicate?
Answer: **17.5** cm
